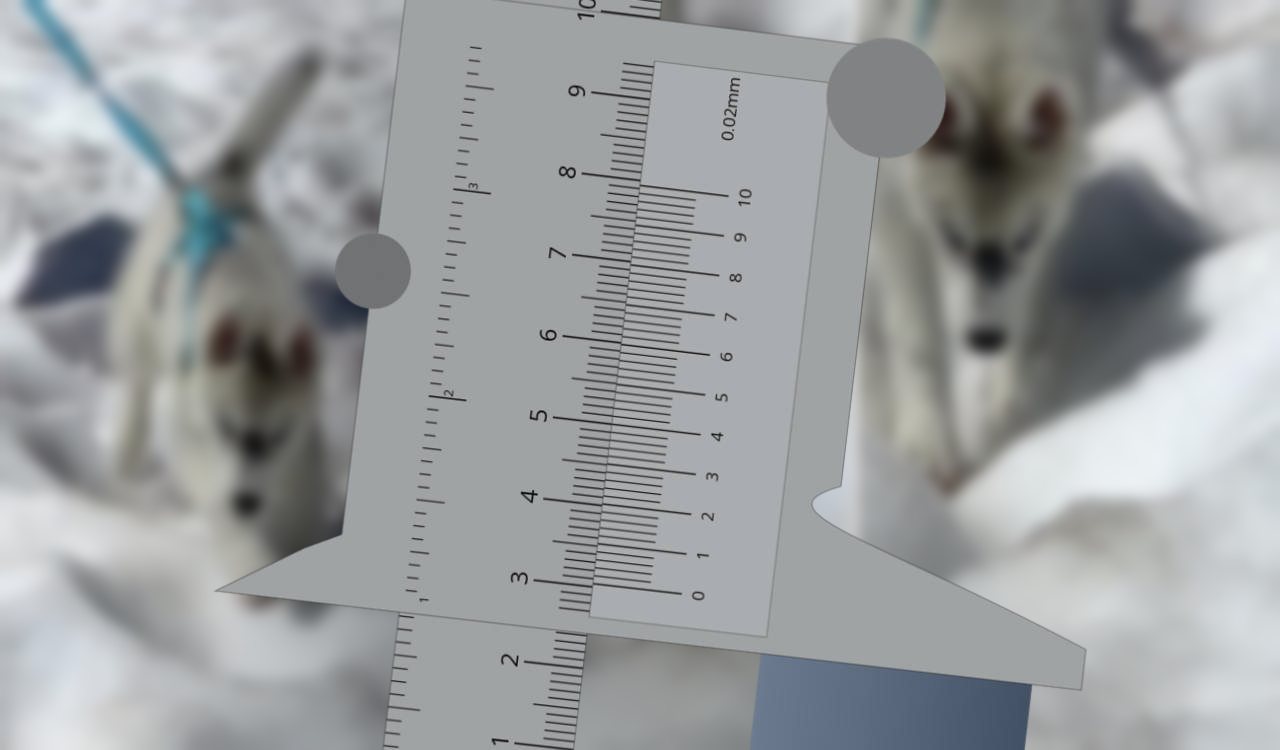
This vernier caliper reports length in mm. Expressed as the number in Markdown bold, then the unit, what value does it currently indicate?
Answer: **30.4** mm
